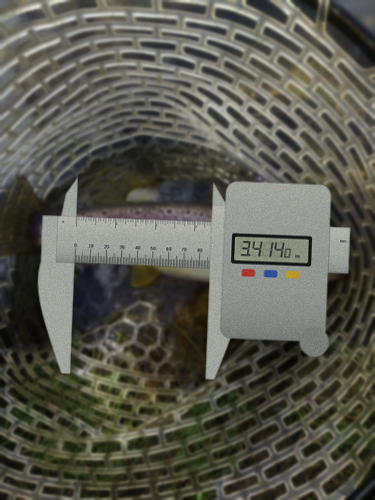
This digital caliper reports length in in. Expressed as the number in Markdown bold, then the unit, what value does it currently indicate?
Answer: **3.4140** in
